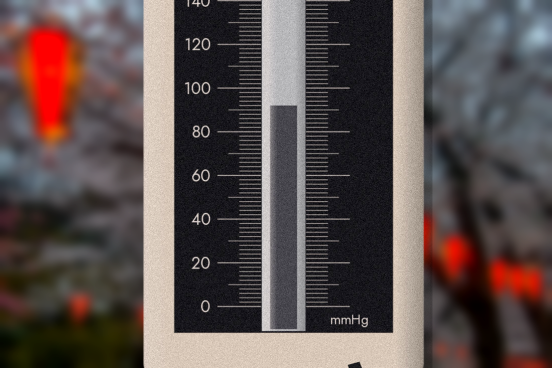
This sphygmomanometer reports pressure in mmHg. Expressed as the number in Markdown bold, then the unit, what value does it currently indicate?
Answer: **92** mmHg
